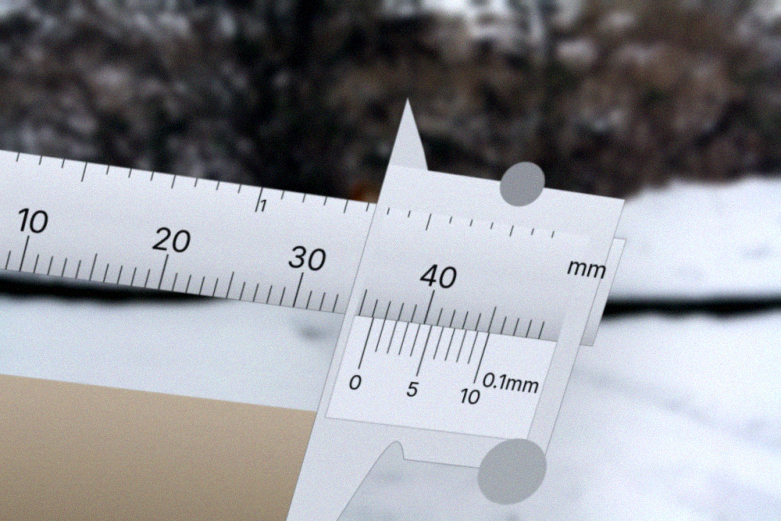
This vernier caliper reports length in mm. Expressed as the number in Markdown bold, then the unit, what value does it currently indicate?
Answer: **36.1** mm
